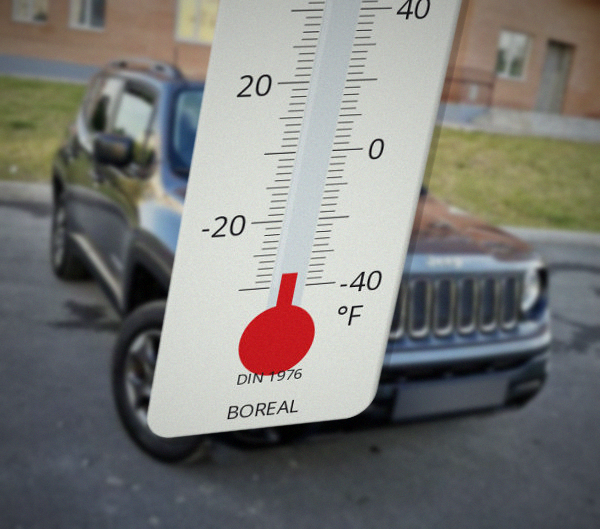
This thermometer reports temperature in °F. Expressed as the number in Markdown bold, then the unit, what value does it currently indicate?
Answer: **-36** °F
